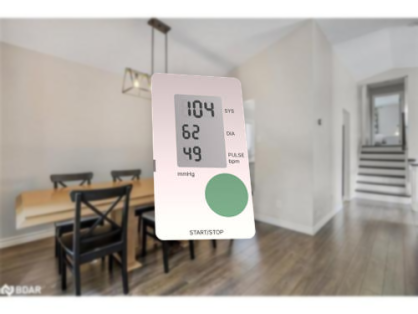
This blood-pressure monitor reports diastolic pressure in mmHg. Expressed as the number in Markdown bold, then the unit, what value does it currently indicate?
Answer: **62** mmHg
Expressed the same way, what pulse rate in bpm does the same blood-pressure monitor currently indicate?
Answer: **49** bpm
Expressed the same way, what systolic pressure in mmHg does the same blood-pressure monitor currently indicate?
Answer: **104** mmHg
